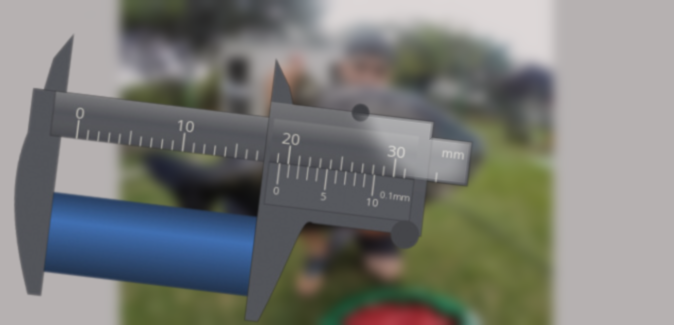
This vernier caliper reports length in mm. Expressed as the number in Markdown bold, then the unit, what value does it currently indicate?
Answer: **19.2** mm
